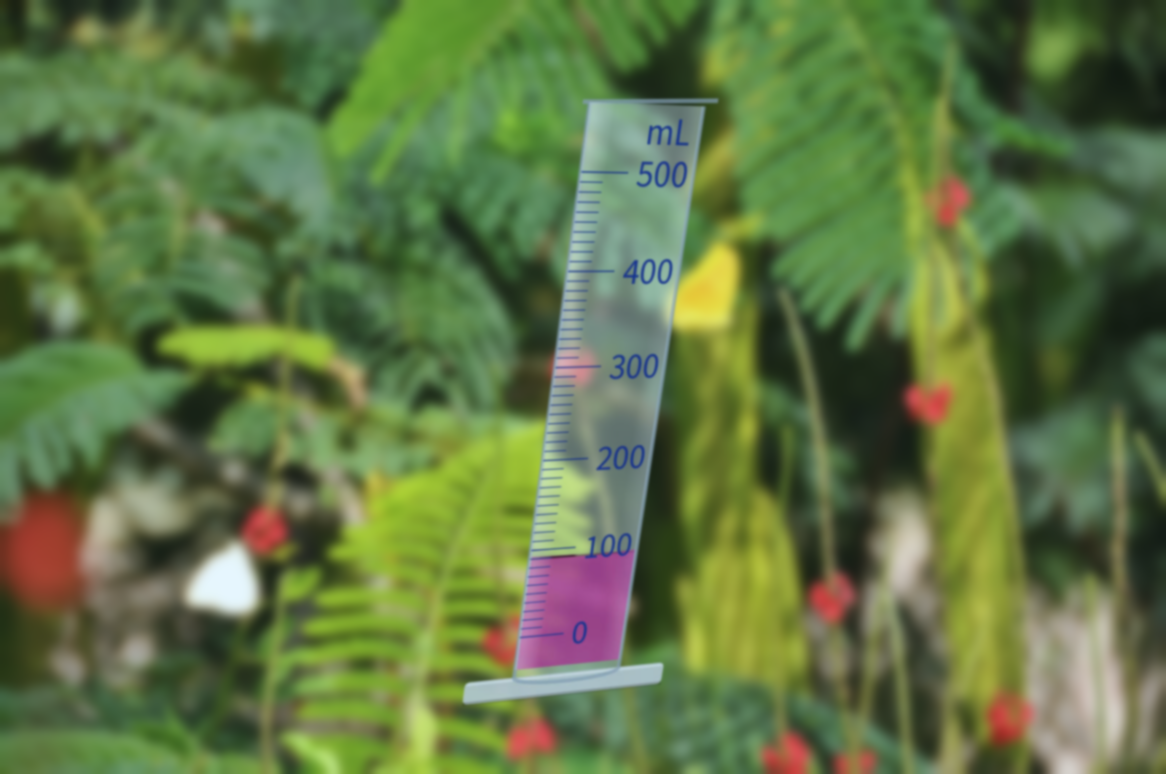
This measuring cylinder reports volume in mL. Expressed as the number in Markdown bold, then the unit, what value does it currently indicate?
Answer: **90** mL
